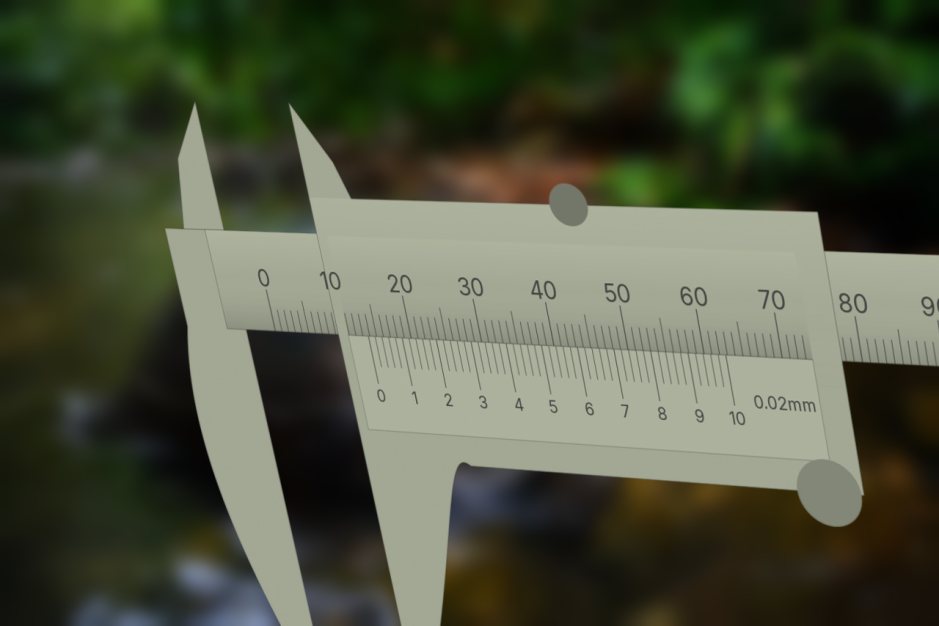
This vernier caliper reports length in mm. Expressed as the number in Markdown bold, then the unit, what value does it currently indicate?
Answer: **13.8** mm
